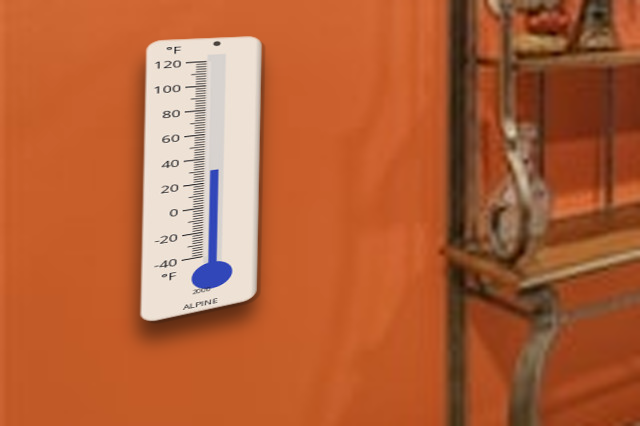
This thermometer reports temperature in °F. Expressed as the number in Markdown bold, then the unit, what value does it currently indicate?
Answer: **30** °F
